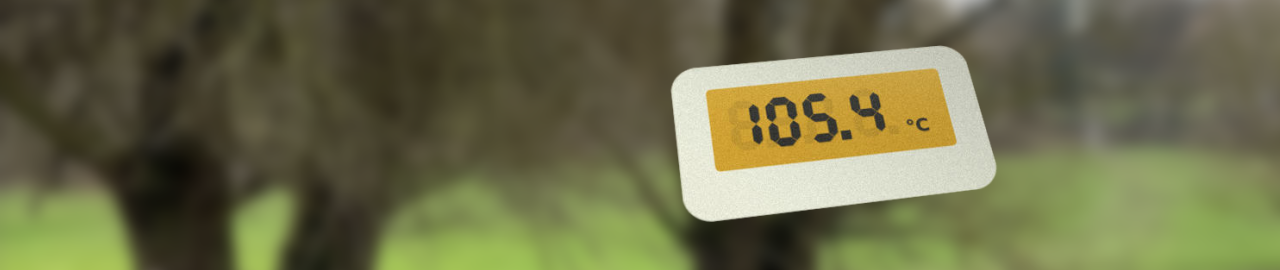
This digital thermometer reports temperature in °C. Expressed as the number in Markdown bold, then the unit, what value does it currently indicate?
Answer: **105.4** °C
